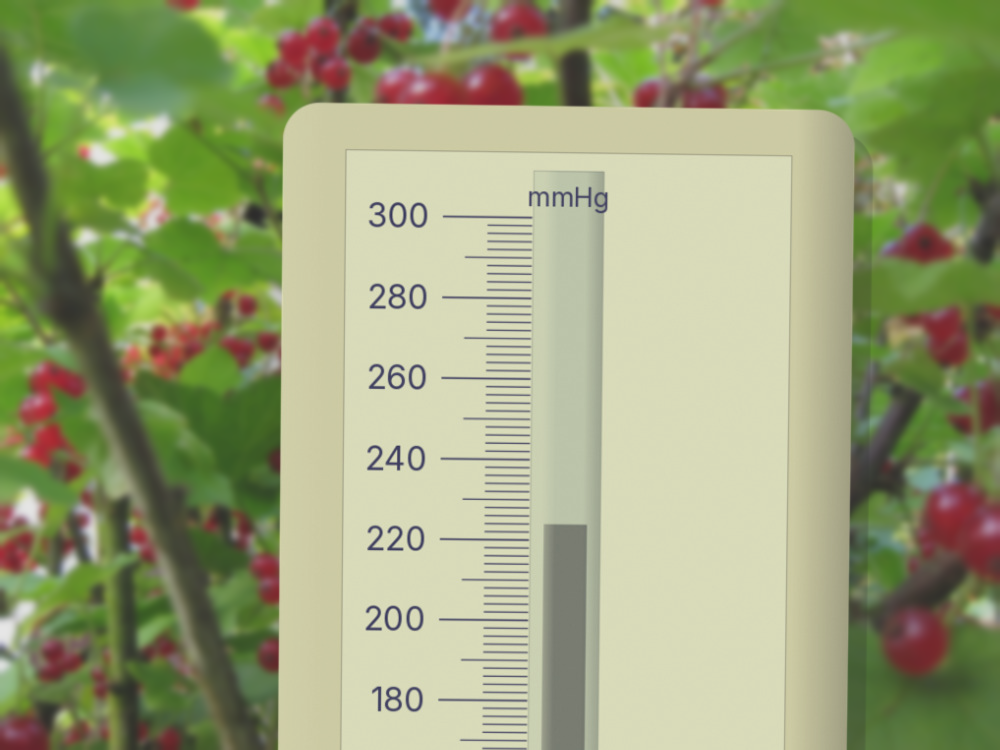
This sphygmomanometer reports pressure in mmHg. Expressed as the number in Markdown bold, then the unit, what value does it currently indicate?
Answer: **224** mmHg
